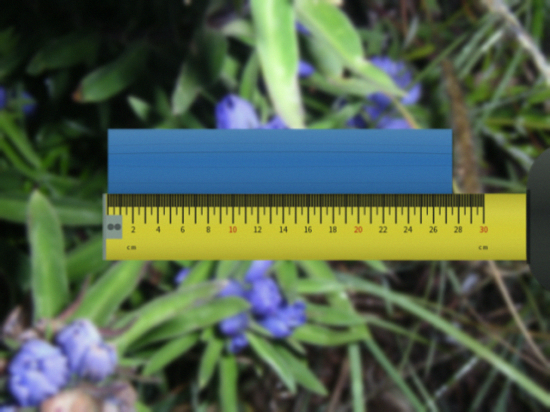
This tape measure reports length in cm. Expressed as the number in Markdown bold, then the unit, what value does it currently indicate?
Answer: **27.5** cm
